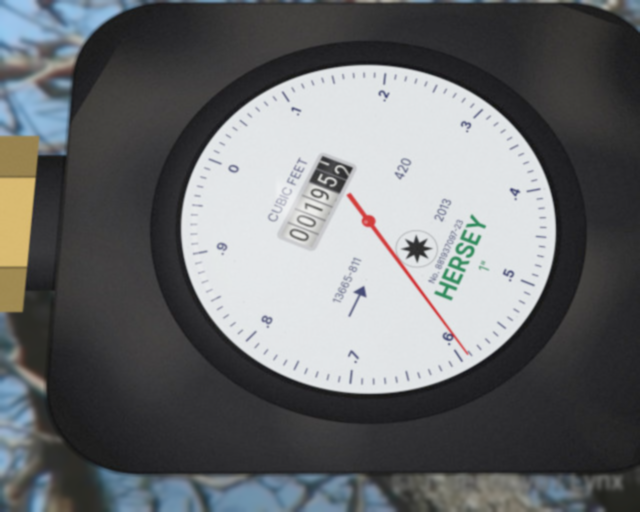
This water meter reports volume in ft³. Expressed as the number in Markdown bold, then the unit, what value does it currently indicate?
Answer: **1951.59** ft³
